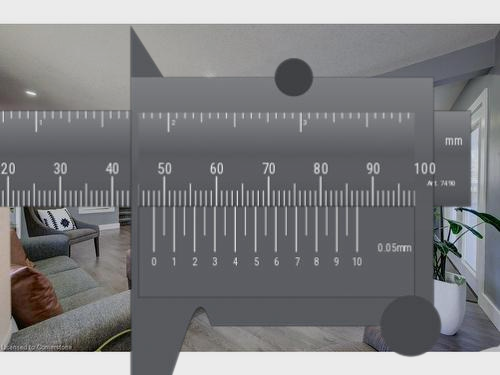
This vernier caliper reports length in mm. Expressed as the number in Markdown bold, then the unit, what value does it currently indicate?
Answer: **48.0** mm
